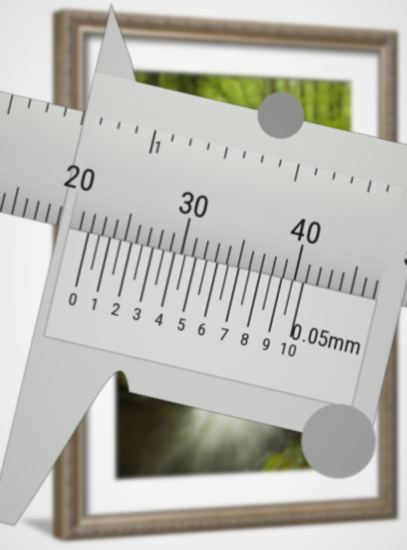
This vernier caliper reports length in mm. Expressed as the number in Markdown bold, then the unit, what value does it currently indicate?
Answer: **21.8** mm
